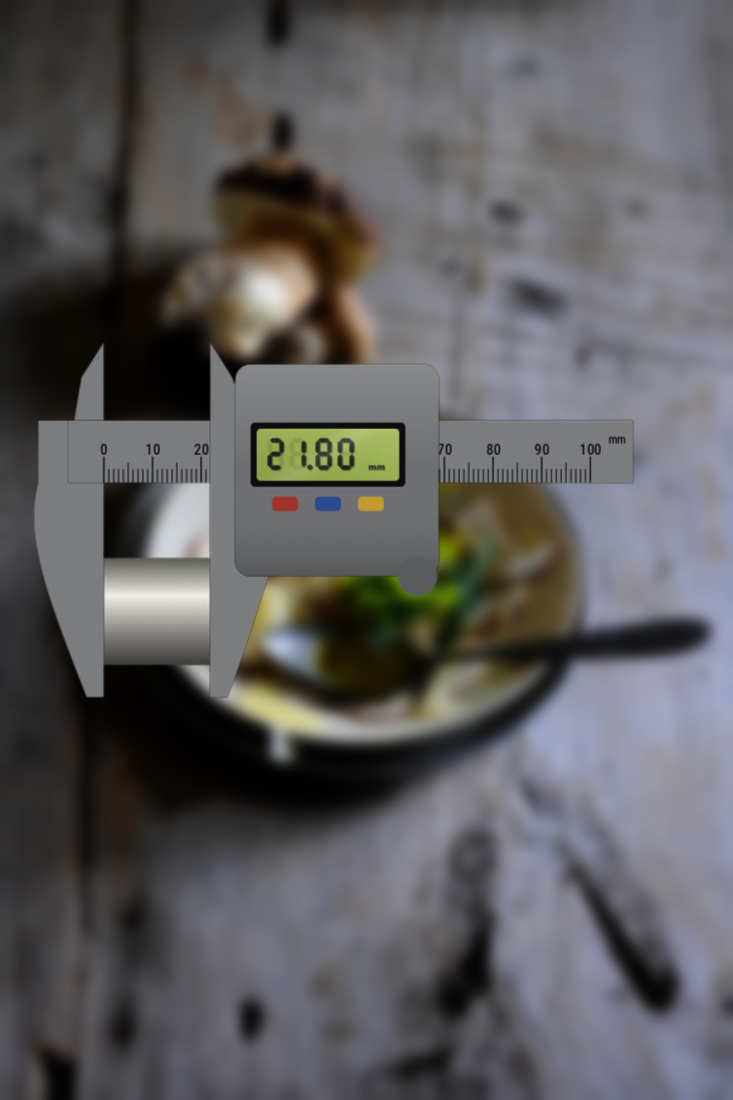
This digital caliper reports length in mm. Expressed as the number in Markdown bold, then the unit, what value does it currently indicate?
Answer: **21.80** mm
